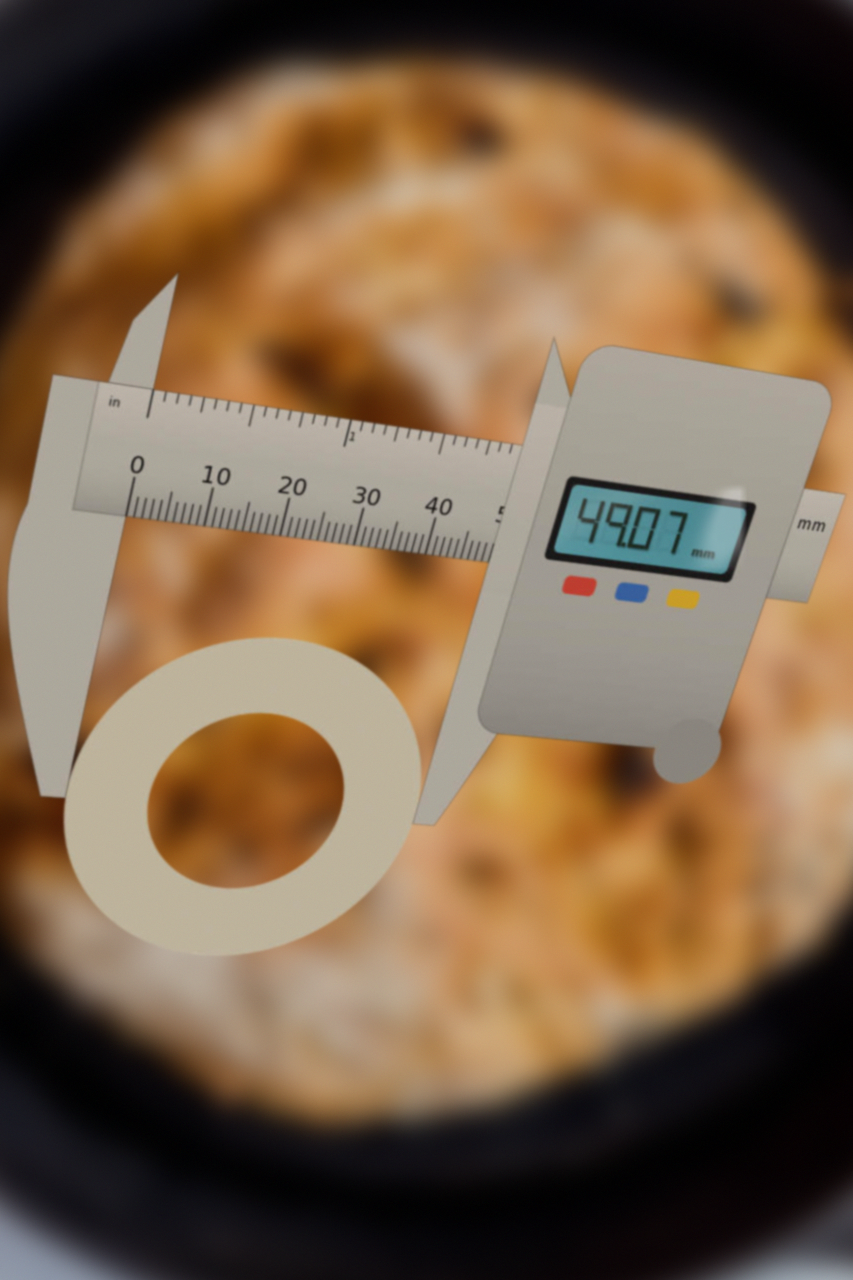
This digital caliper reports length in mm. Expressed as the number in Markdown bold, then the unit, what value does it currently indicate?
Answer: **49.07** mm
